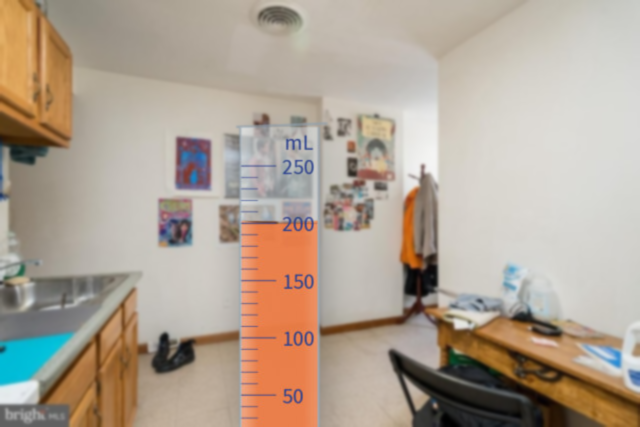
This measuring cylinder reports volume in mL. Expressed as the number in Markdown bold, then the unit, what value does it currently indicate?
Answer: **200** mL
